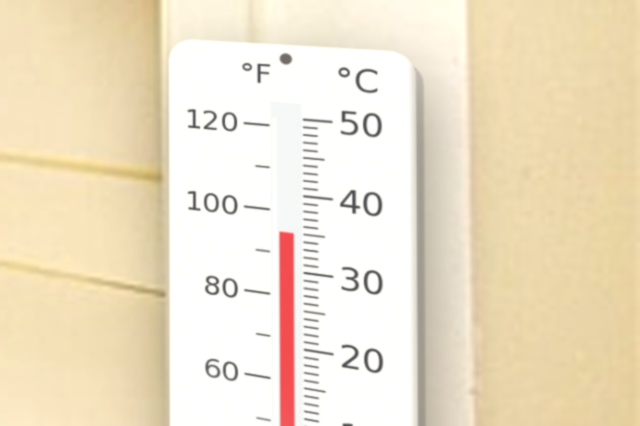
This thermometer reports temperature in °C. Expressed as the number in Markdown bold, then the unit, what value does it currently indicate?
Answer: **35** °C
